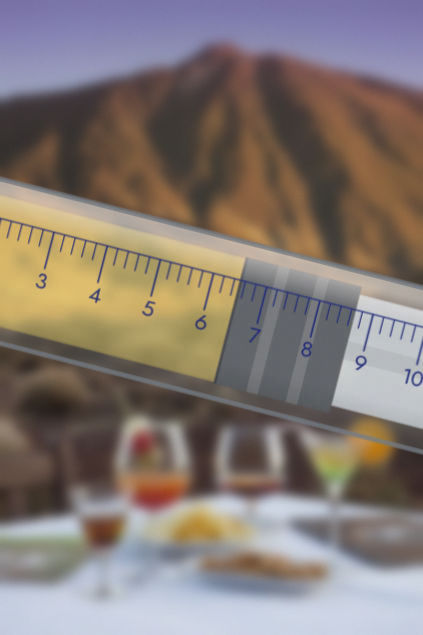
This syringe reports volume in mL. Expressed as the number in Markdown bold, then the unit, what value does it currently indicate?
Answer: **6.5** mL
